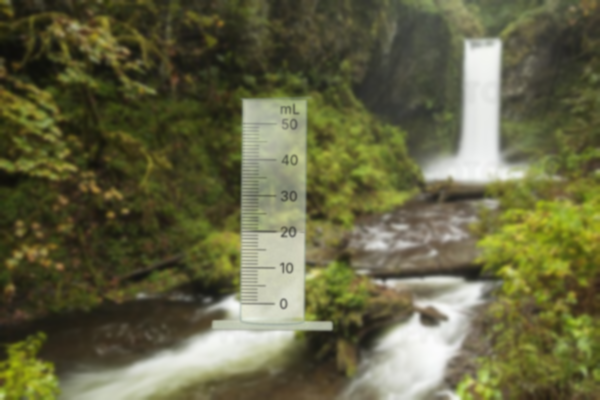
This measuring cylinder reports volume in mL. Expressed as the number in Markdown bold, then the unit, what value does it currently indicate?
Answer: **20** mL
